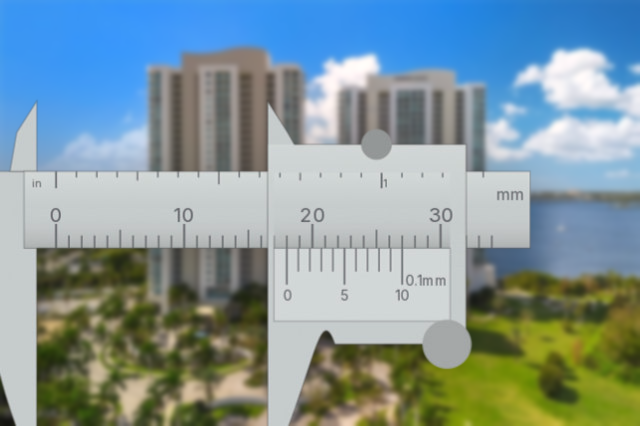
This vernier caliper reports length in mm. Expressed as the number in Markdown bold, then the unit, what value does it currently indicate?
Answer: **18.0** mm
